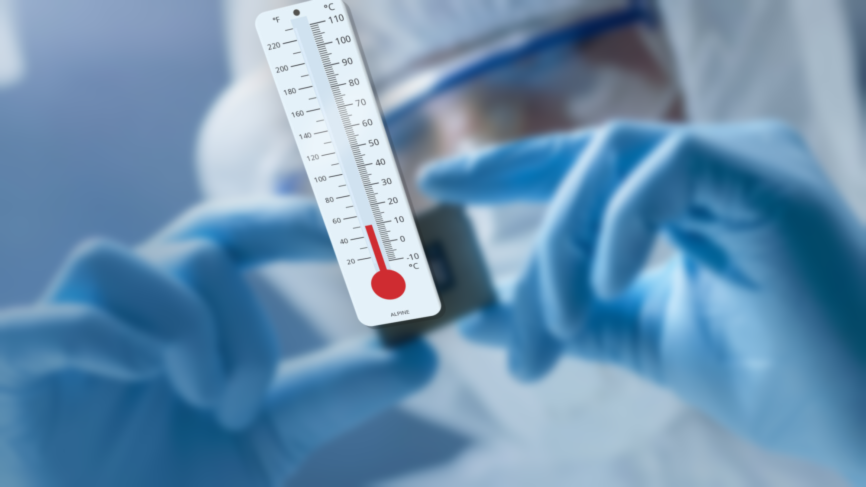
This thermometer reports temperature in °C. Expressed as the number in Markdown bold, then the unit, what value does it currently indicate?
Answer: **10** °C
